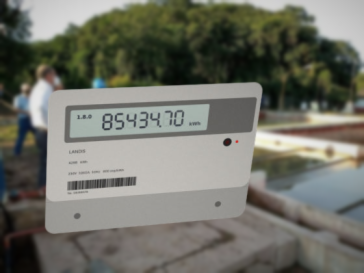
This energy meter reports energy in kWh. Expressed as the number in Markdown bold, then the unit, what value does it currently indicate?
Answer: **85434.70** kWh
